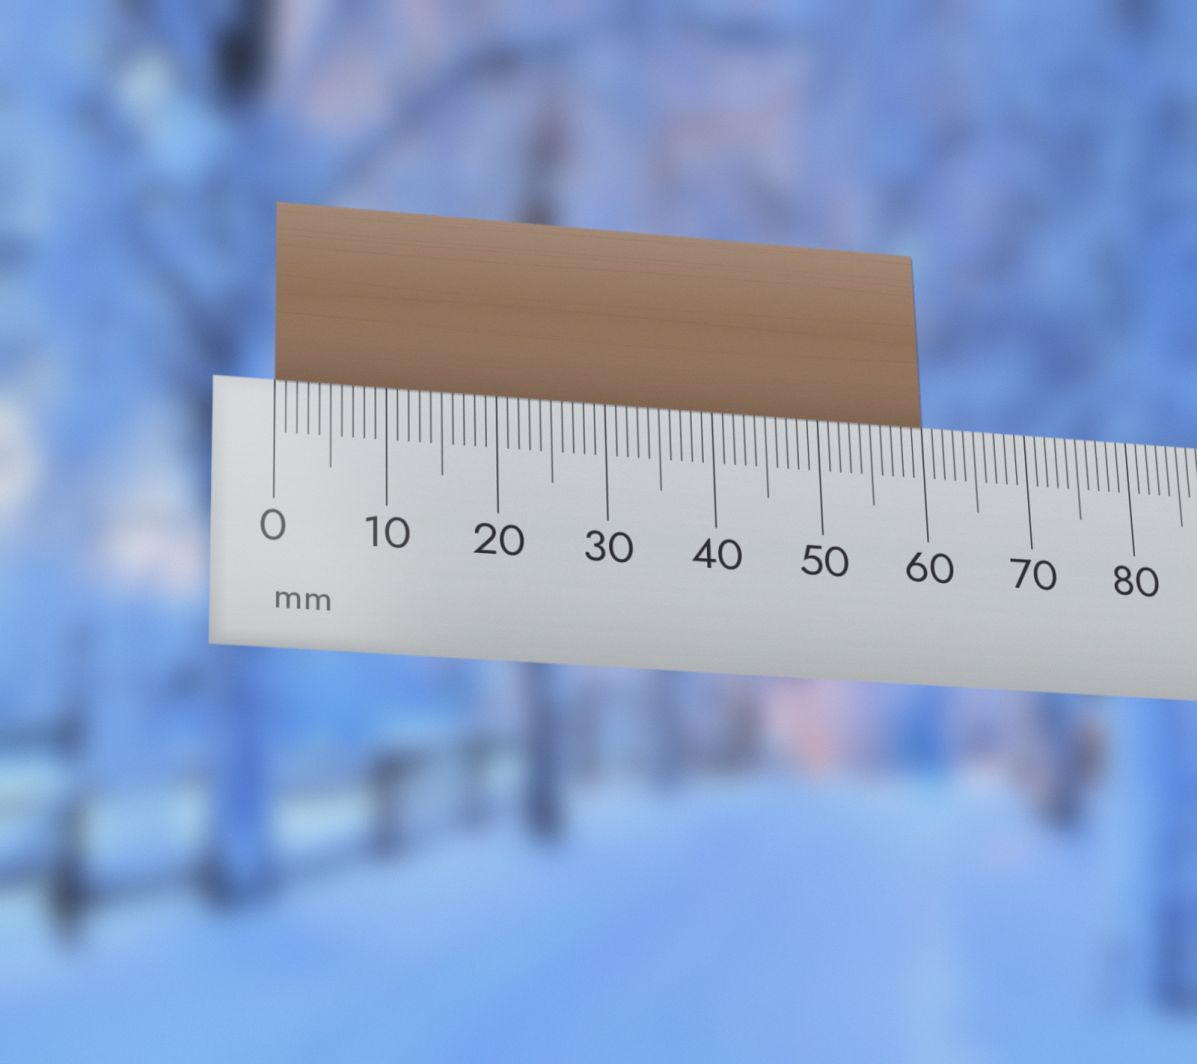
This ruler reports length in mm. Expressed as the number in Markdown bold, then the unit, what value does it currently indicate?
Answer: **60** mm
